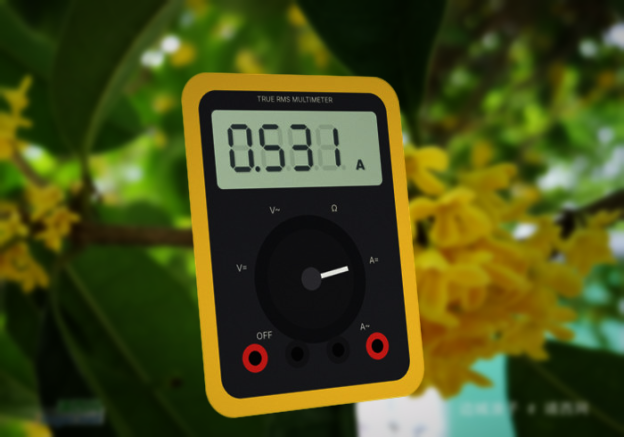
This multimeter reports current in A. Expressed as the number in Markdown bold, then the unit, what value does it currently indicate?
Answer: **0.531** A
